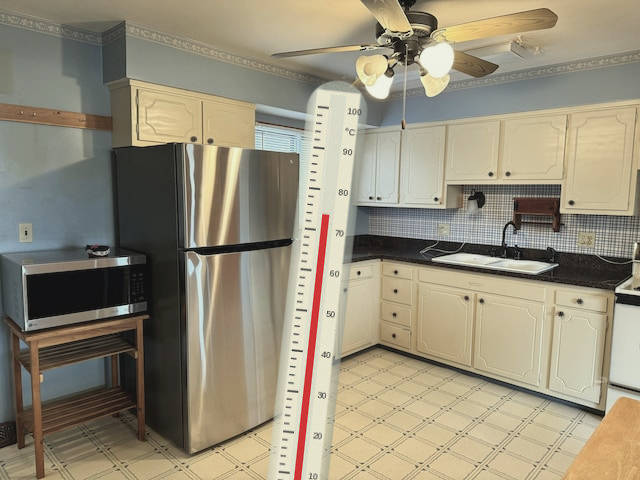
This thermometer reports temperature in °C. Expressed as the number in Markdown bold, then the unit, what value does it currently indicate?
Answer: **74** °C
